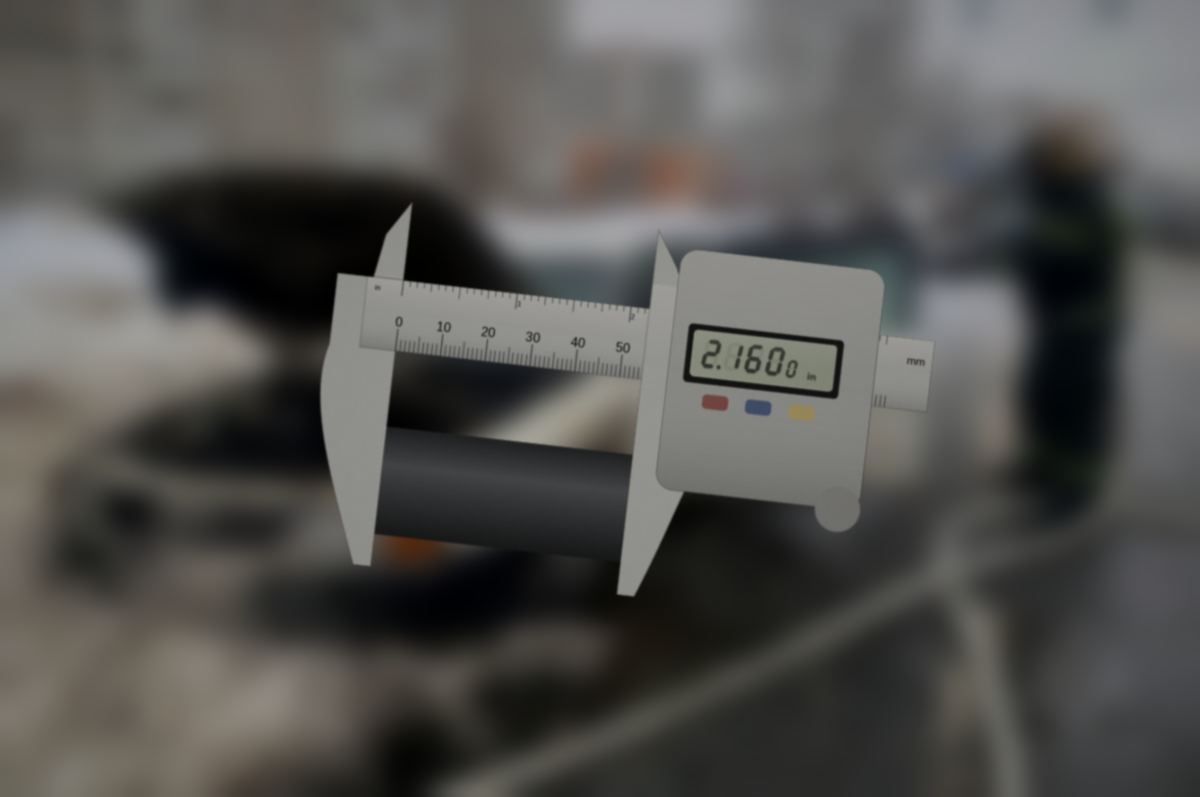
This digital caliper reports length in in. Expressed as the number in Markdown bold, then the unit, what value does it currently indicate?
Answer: **2.1600** in
